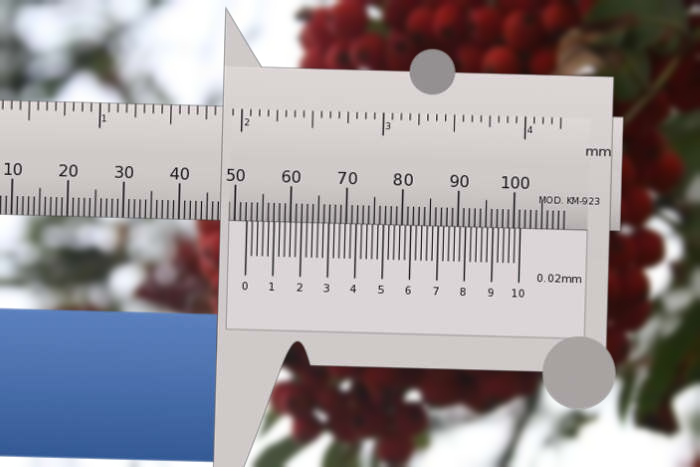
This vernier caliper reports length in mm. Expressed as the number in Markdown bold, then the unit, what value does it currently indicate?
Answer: **52.2** mm
